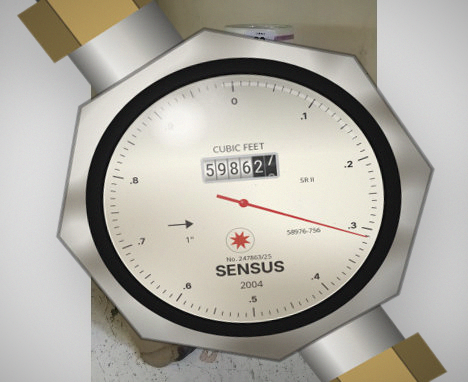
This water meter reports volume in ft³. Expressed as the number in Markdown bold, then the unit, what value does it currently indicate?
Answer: **598627.31** ft³
